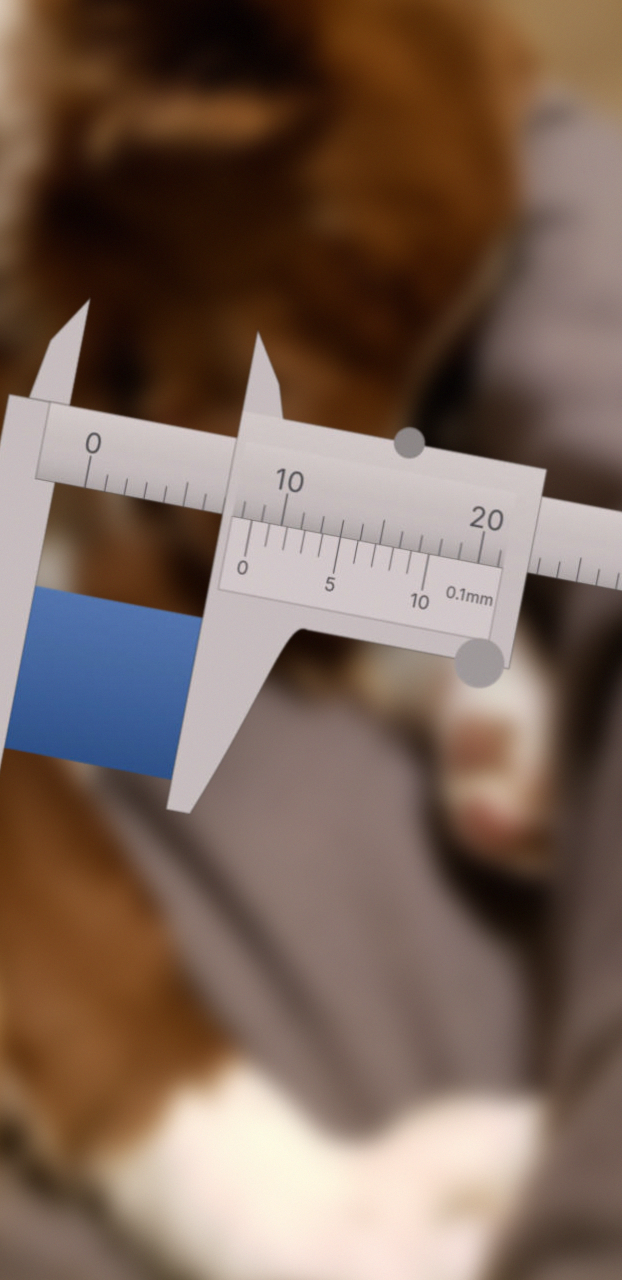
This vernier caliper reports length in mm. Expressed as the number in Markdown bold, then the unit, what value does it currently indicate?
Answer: **8.5** mm
